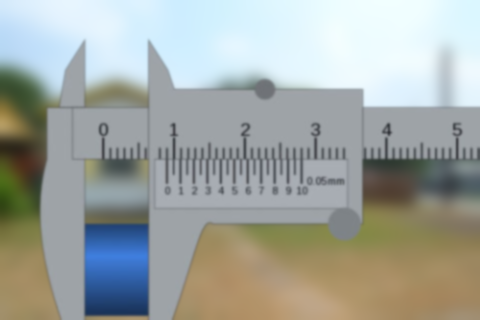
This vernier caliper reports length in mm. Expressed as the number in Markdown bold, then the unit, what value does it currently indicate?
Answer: **9.0** mm
